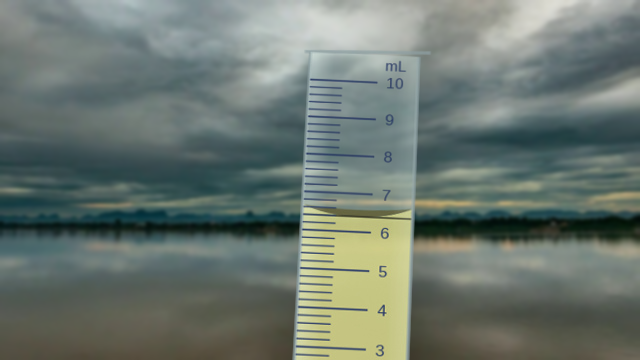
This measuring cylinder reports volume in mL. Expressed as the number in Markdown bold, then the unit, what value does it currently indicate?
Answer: **6.4** mL
